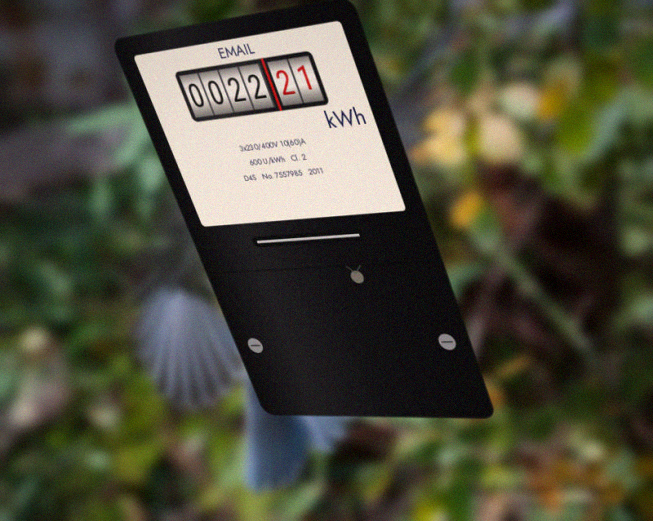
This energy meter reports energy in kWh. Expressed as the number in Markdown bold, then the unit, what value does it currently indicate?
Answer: **22.21** kWh
